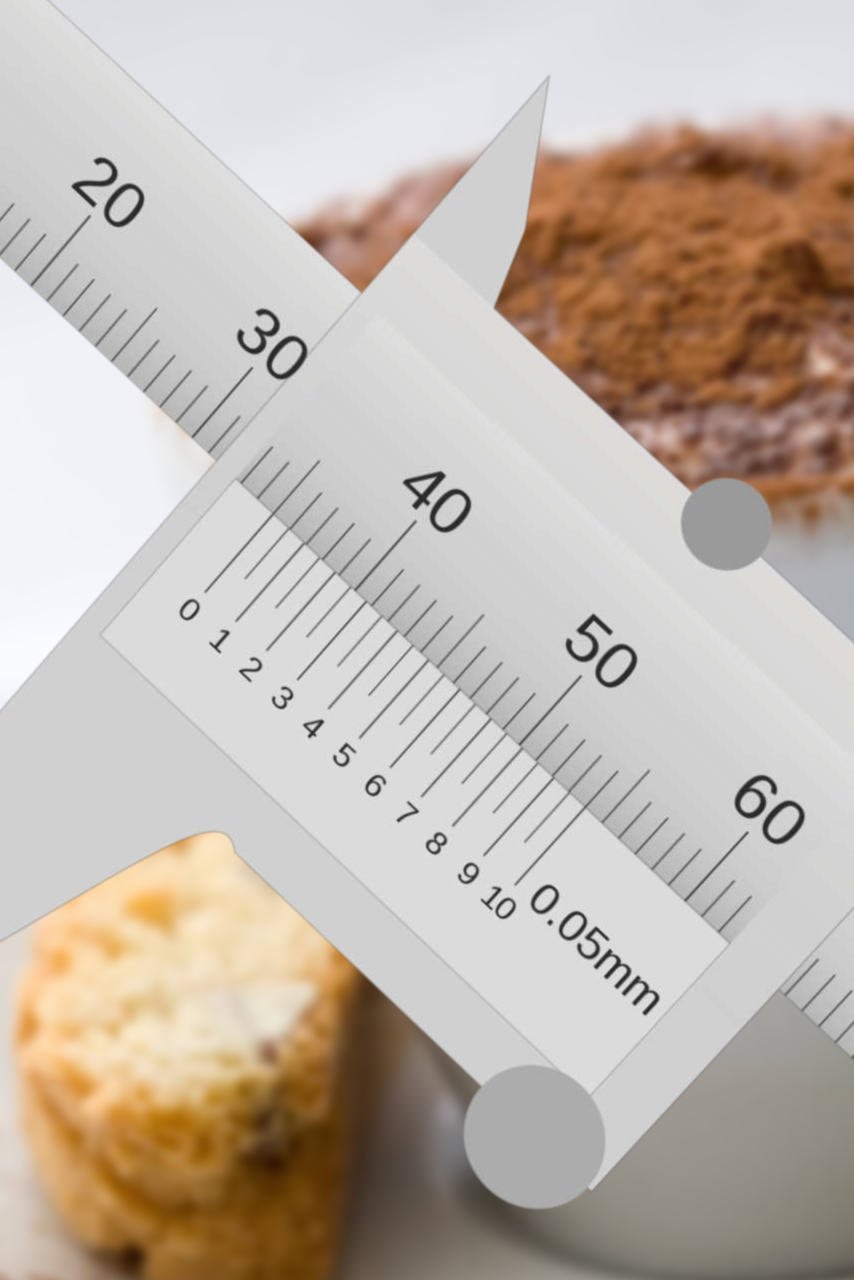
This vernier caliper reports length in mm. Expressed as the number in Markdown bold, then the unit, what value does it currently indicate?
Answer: **35.0** mm
